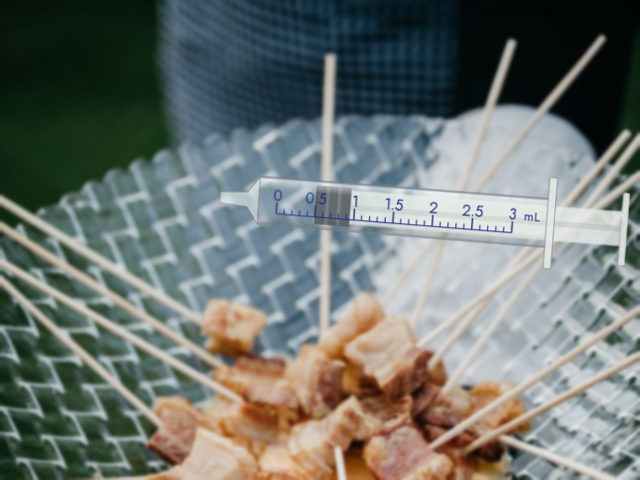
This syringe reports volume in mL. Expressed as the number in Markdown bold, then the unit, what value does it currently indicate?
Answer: **0.5** mL
